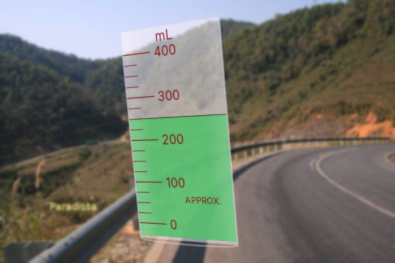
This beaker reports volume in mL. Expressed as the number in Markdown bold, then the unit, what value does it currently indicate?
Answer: **250** mL
